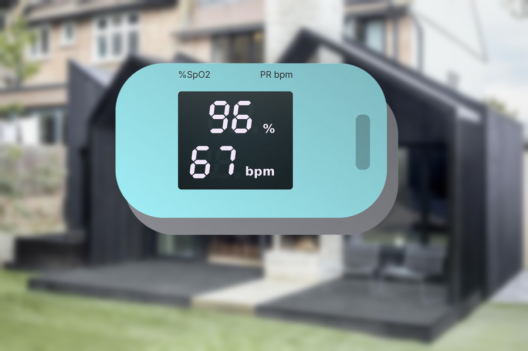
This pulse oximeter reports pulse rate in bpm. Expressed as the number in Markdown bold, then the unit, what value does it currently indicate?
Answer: **67** bpm
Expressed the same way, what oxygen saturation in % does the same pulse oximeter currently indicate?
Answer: **96** %
